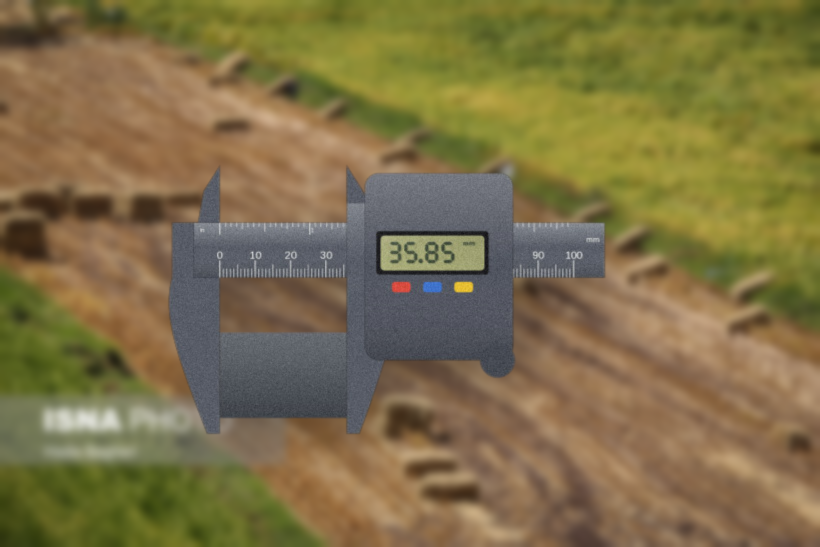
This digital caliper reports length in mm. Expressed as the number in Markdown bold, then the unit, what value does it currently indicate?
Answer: **35.85** mm
